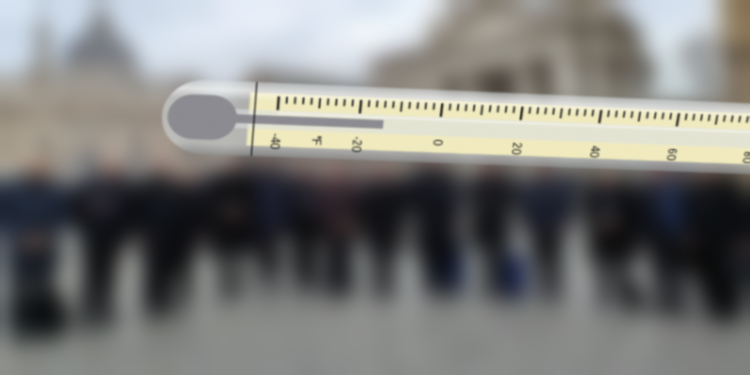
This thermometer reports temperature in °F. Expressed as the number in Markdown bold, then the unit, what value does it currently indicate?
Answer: **-14** °F
